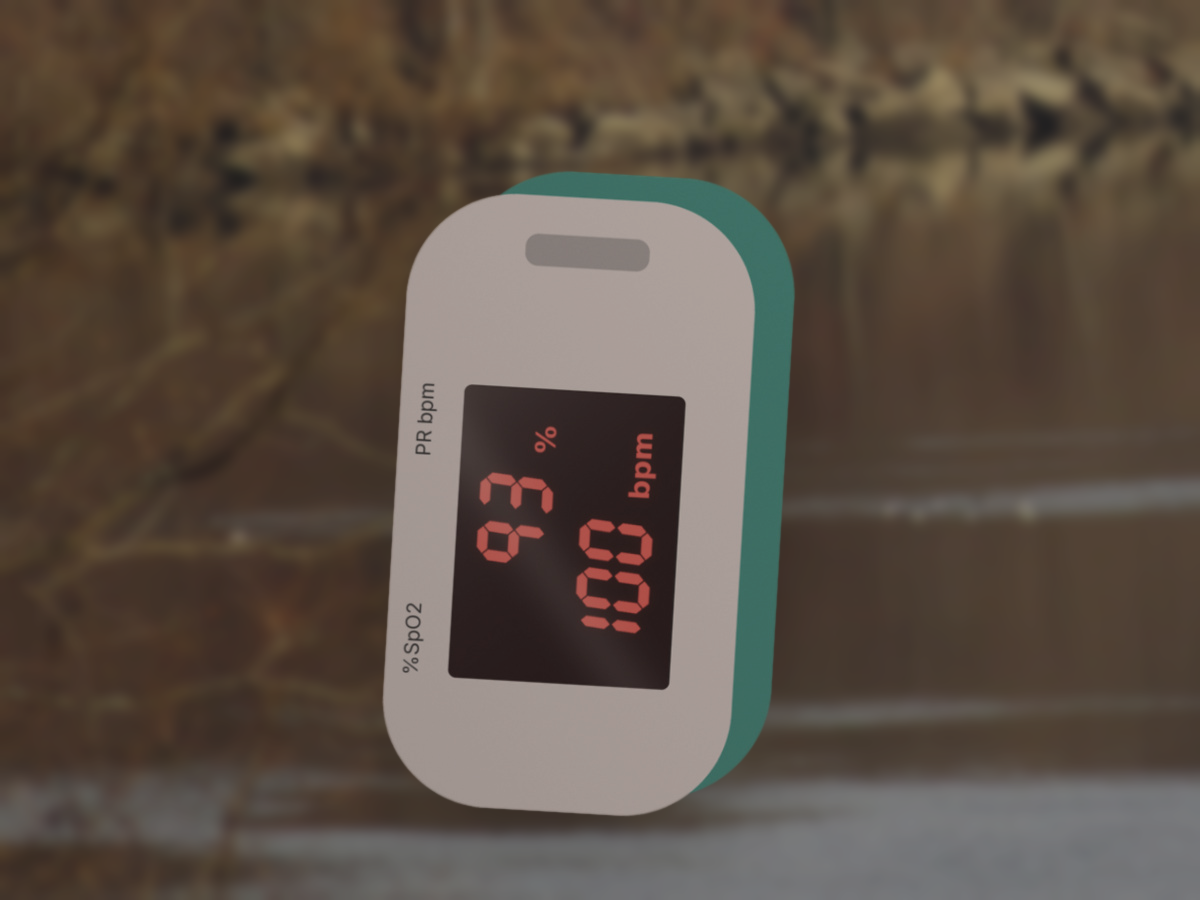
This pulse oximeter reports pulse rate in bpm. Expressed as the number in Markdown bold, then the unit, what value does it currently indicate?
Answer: **100** bpm
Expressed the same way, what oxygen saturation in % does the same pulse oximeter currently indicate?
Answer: **93** %
